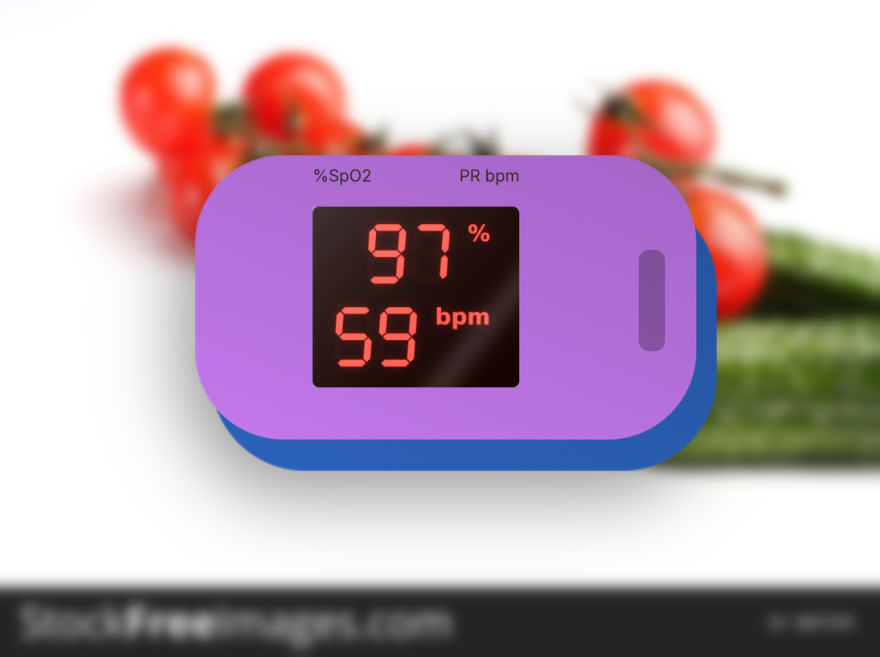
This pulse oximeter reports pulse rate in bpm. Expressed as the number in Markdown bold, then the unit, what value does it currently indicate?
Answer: **59** bpm
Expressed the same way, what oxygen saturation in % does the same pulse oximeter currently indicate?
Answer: **97** %
